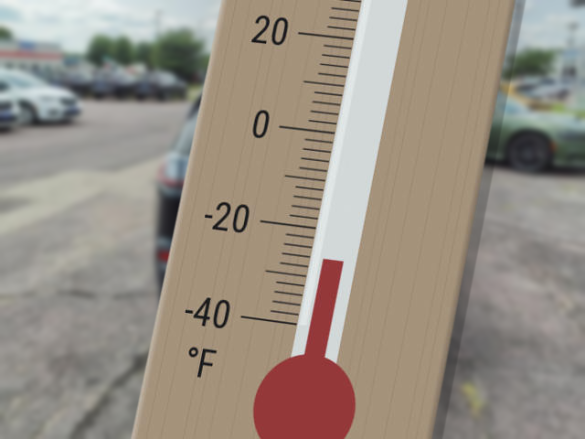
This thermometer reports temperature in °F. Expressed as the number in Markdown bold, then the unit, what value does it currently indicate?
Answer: **-26** °F
